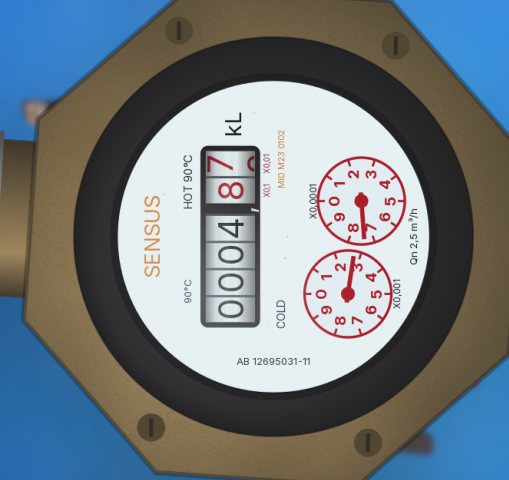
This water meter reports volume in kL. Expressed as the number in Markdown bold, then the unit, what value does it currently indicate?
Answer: **4.8727** kL
